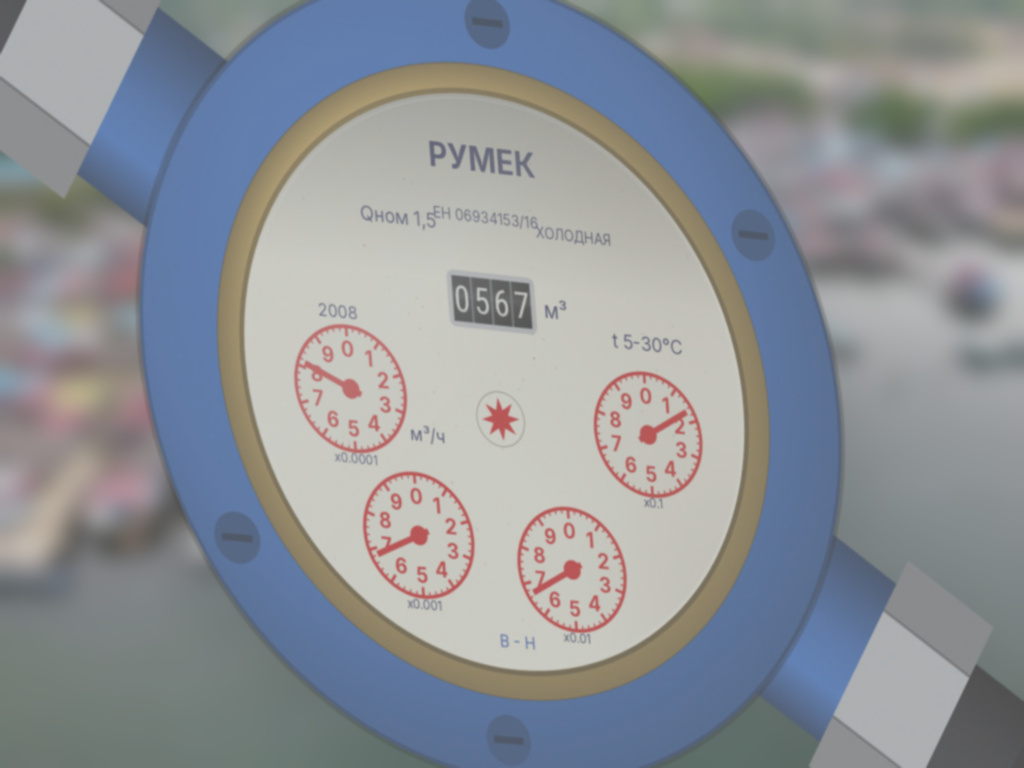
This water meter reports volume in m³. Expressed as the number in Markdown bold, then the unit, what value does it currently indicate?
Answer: **567.1668** m³
